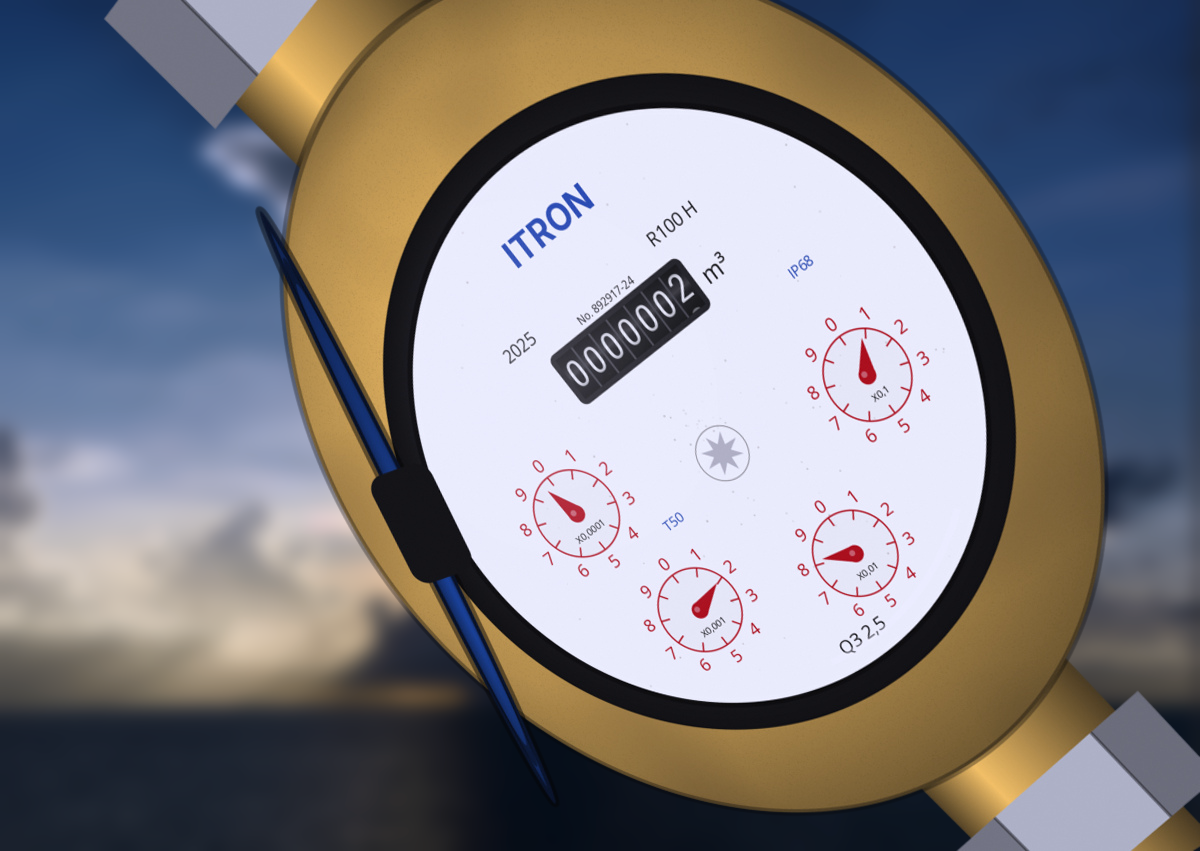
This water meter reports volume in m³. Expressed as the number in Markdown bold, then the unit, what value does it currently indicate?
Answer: **2.0819** m³
